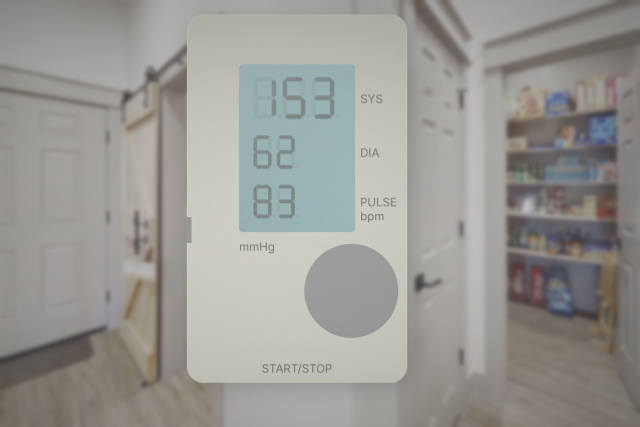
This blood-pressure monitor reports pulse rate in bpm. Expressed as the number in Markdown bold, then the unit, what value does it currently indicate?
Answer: **83** bpm
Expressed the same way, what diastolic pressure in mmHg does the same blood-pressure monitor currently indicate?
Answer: **62** mmHg
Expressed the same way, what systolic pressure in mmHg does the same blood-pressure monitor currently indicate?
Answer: **153** mmHg
